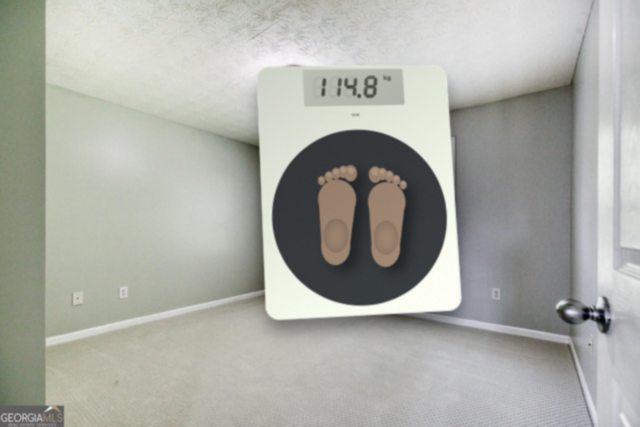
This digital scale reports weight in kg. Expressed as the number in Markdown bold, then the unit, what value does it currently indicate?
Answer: **114.8** kg
